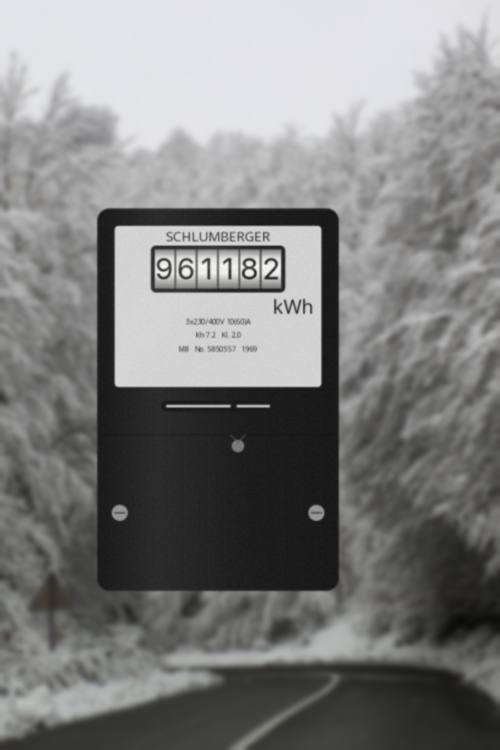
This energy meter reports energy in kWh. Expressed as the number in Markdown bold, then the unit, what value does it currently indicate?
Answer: **961182** kWh
